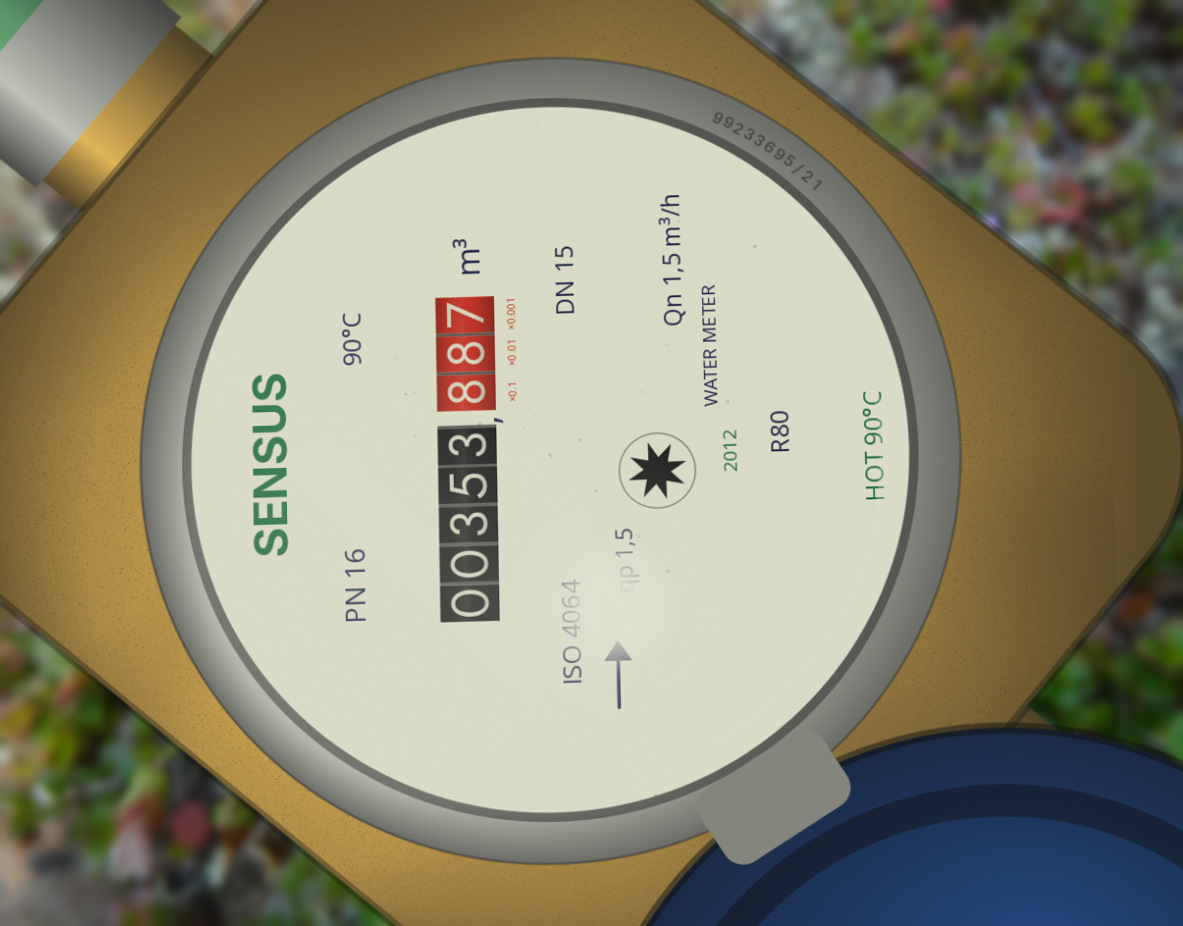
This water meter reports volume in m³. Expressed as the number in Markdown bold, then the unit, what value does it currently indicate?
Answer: **353.887** m³
